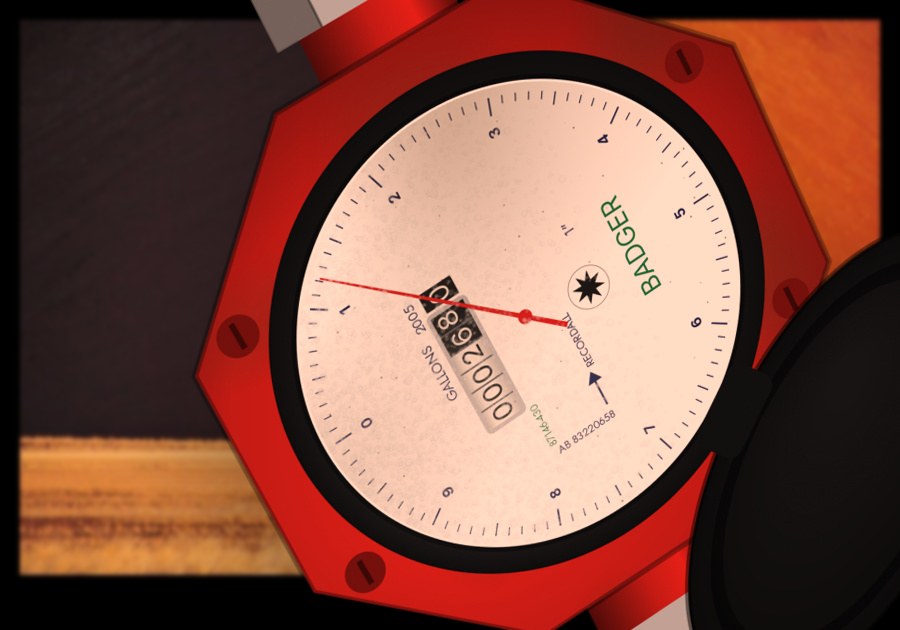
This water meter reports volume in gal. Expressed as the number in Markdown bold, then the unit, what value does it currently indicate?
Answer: **2681.2** gal
